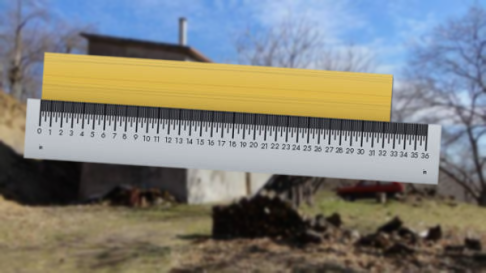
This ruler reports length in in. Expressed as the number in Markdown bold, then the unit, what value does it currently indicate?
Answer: **32.5** in
